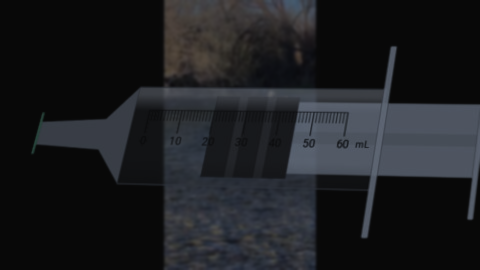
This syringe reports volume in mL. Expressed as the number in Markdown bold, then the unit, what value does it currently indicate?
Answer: **20** mL
